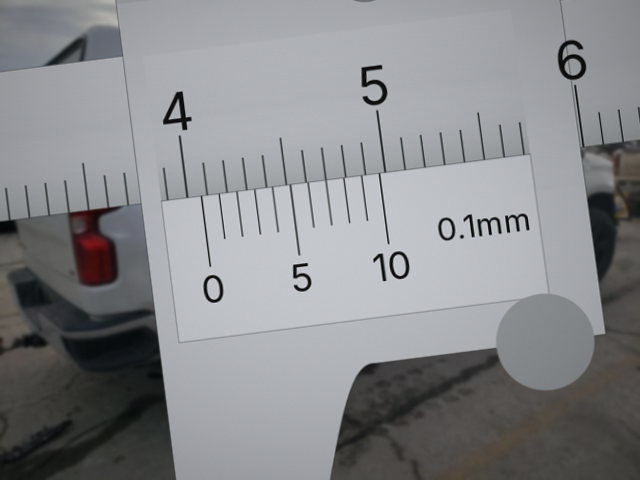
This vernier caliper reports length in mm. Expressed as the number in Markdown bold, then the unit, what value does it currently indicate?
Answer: **40.7** mm
